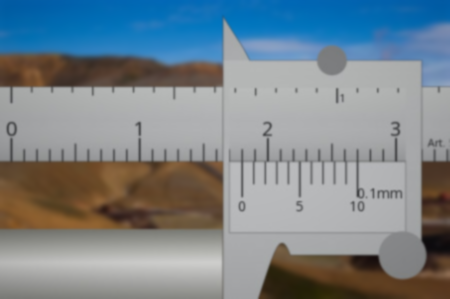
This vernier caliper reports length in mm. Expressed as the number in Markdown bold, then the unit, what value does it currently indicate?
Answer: **18.0** mm
